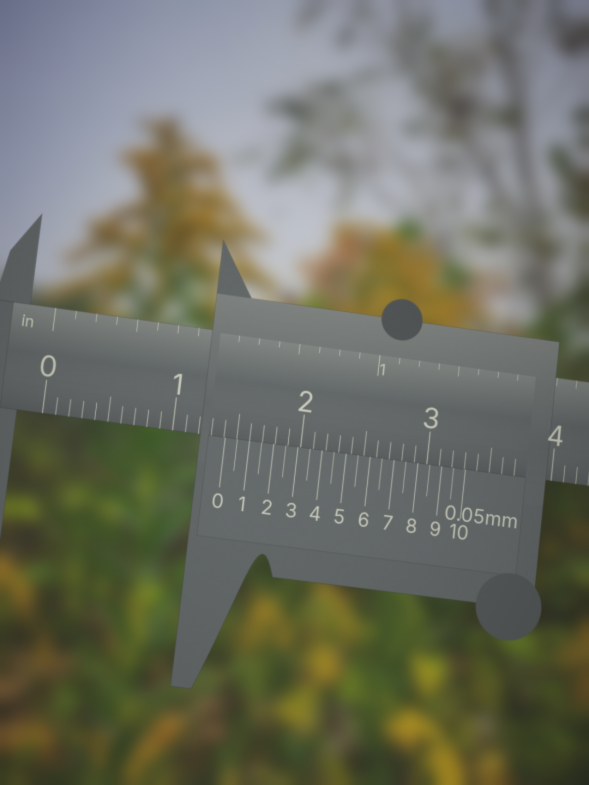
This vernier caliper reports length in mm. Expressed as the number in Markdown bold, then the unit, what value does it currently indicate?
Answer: **14.1** mm
